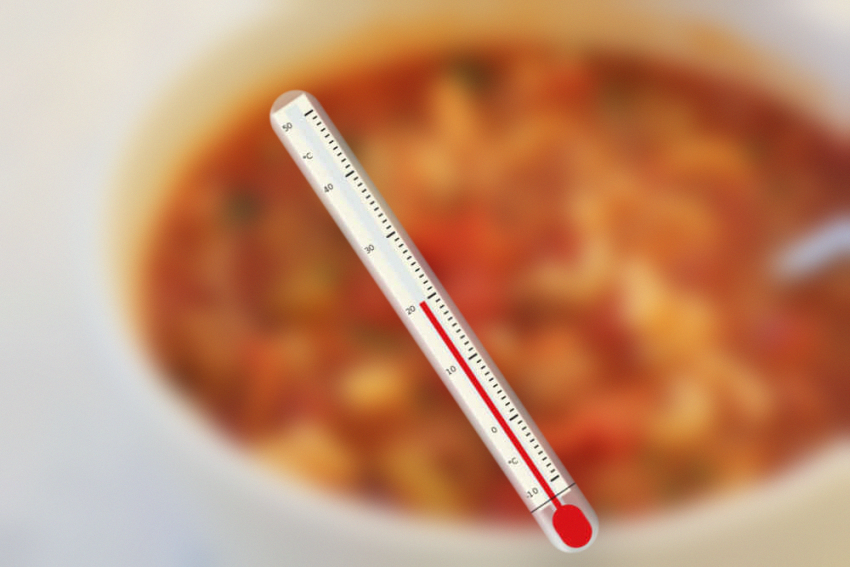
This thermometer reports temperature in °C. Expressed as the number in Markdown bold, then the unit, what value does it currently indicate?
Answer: **20** °C
